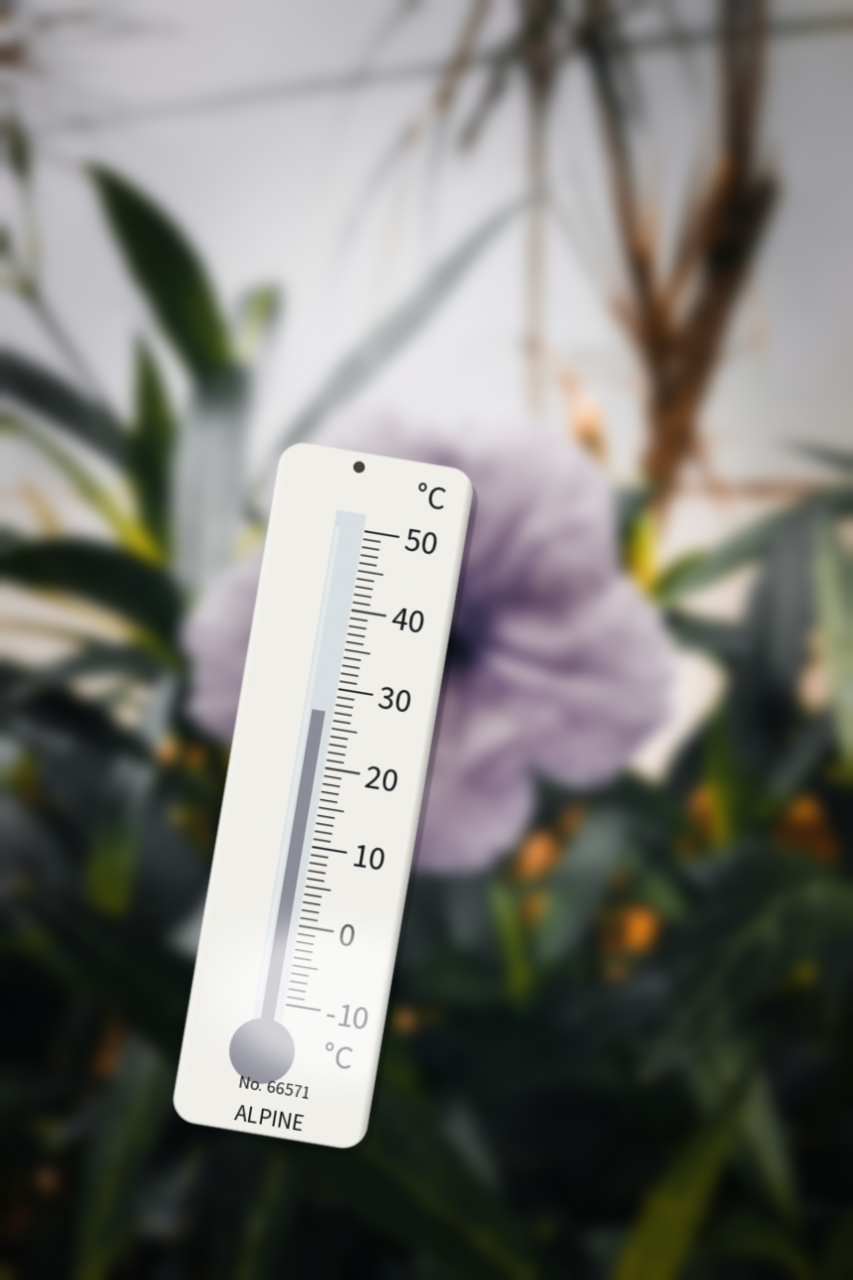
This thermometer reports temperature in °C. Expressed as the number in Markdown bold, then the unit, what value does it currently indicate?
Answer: **27** °C
